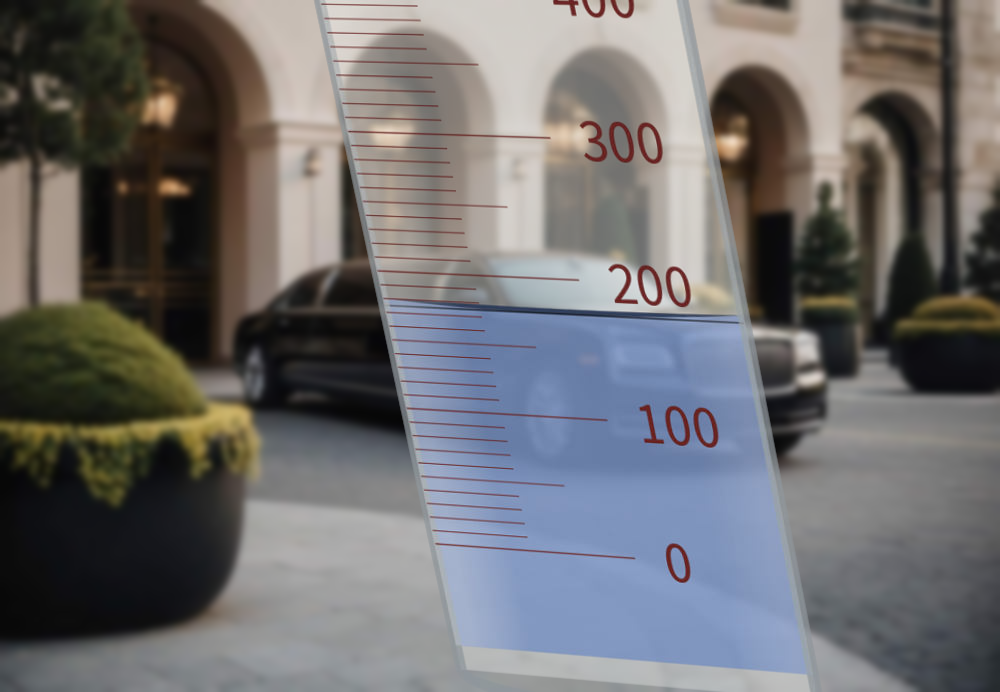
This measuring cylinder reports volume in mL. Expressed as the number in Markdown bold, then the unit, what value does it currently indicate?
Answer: **175** mL
